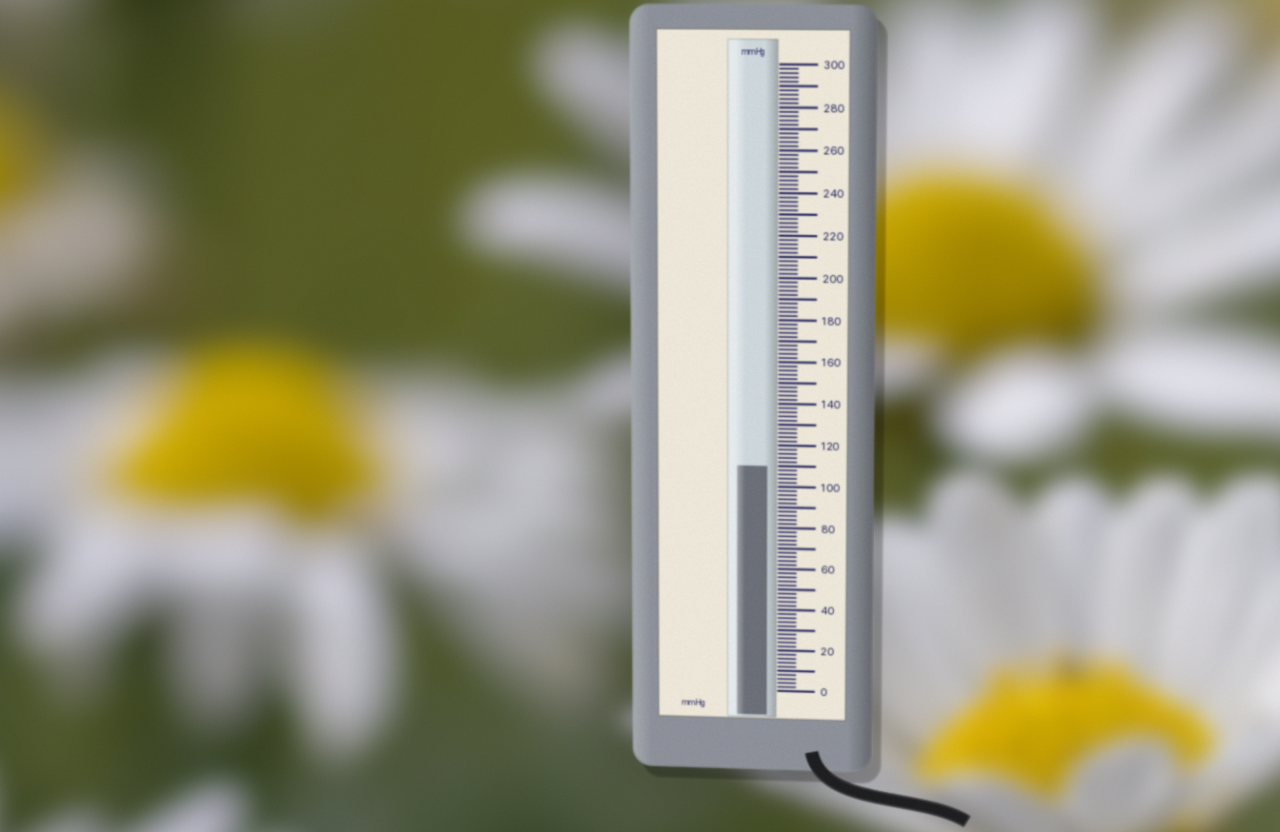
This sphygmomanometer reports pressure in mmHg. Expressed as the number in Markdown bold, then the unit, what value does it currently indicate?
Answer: **110** mmHg
